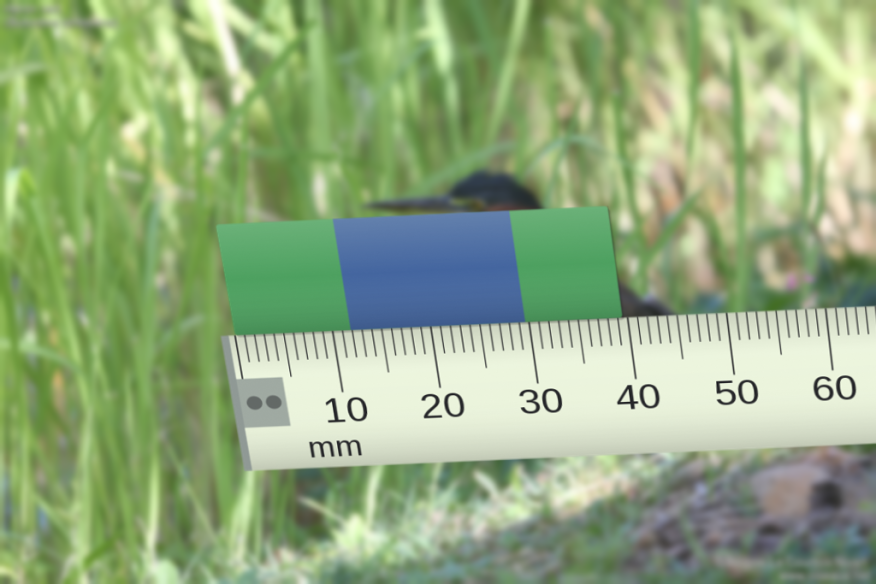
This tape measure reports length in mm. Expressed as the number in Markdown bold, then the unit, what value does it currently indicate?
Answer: **39.5** mm
